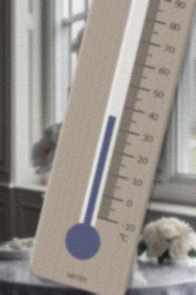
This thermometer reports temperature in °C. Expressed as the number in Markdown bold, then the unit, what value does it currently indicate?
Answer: **35** °C
